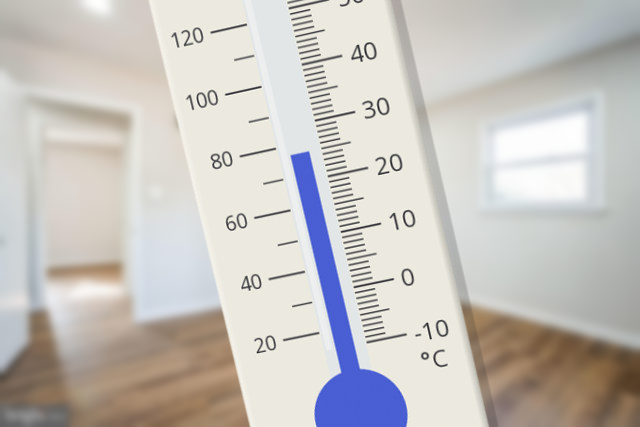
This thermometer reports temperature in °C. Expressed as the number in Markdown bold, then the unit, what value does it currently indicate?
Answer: **25** °C
